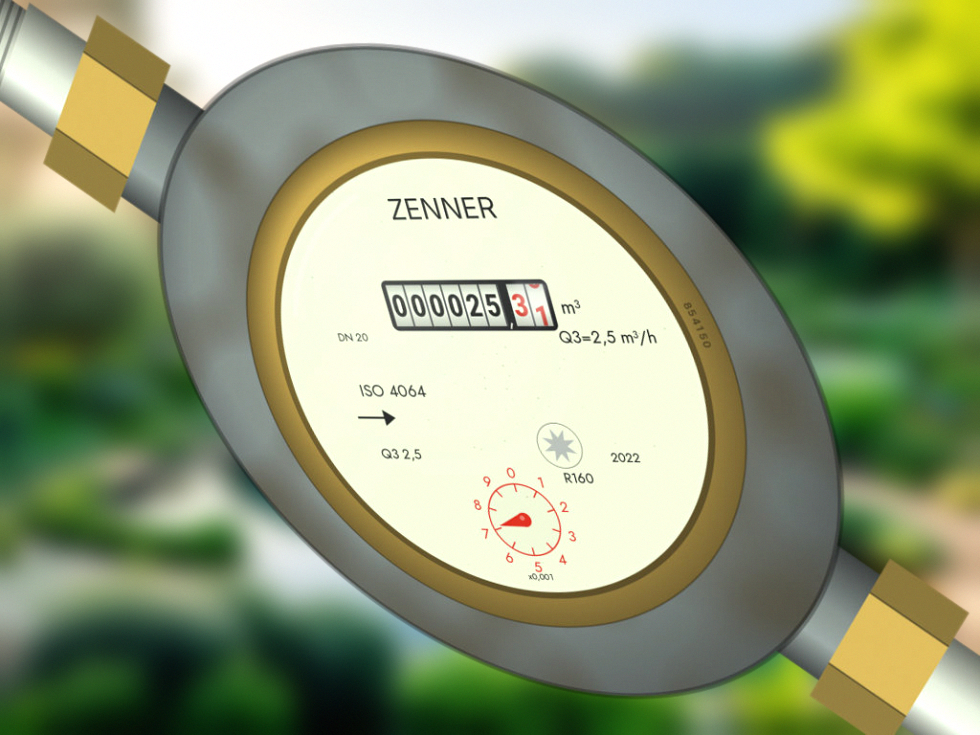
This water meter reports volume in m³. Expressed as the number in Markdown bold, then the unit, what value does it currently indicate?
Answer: **25.307** m³
